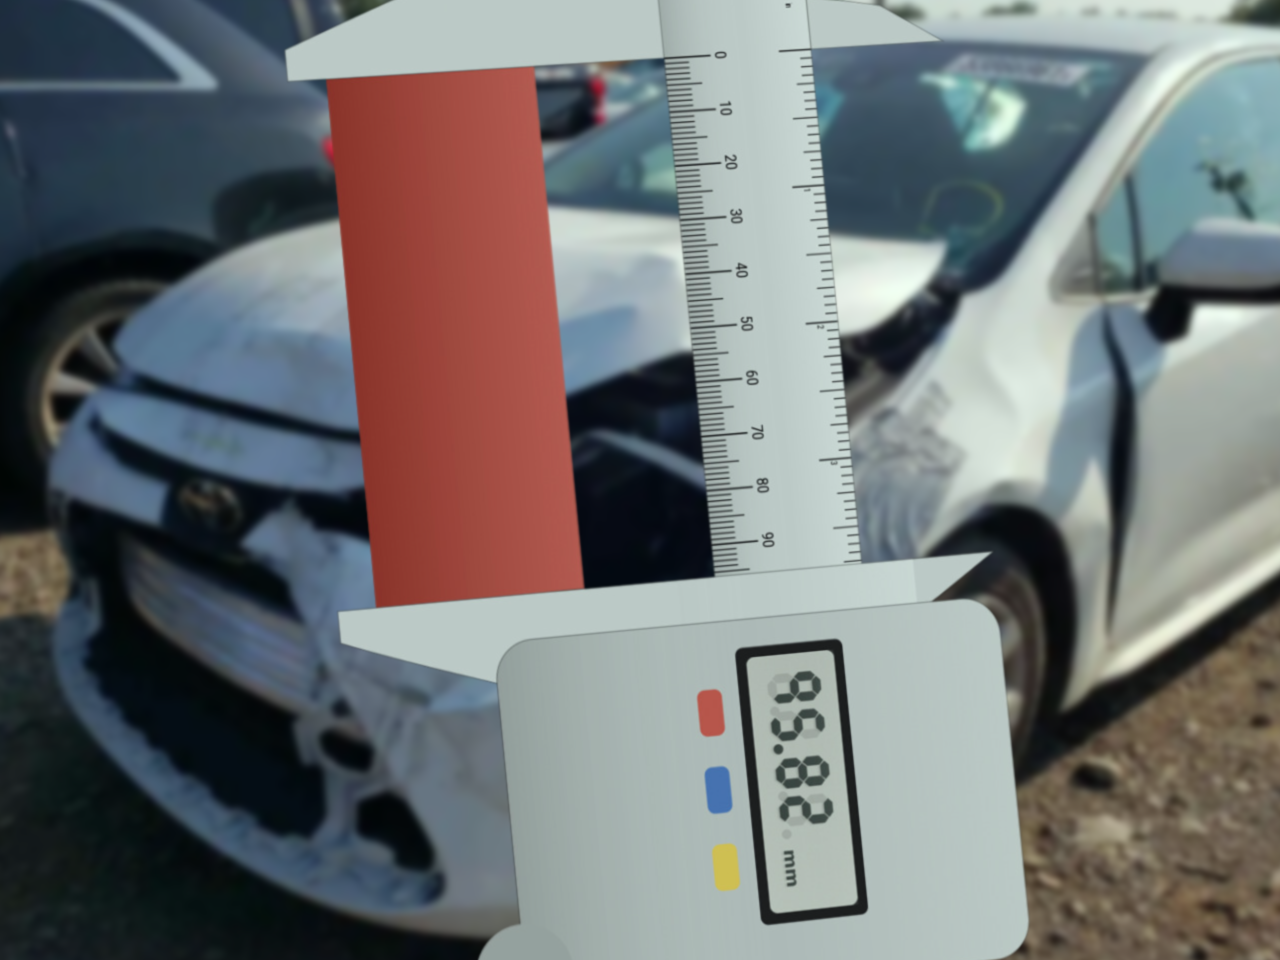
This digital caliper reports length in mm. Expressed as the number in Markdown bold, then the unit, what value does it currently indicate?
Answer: **95.82** mm
